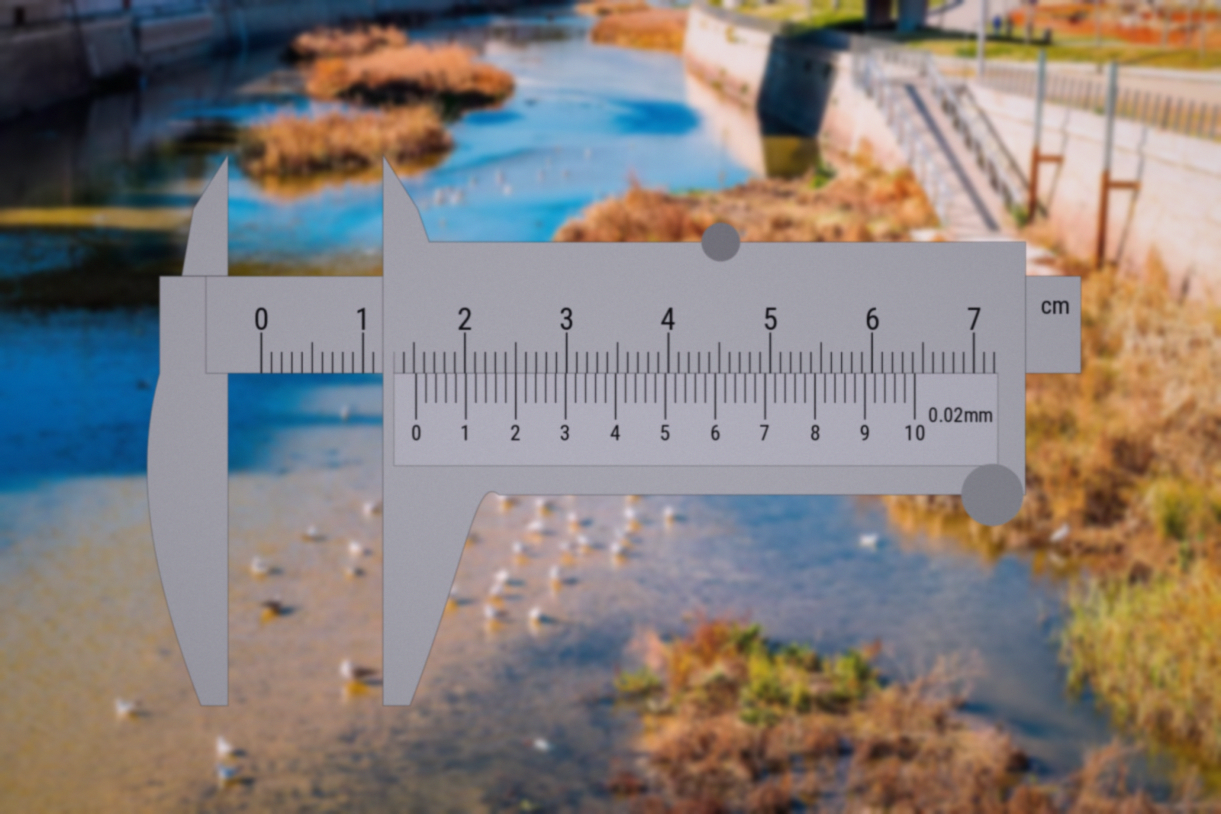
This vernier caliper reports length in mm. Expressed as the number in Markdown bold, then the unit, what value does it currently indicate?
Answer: **15.2** mm
